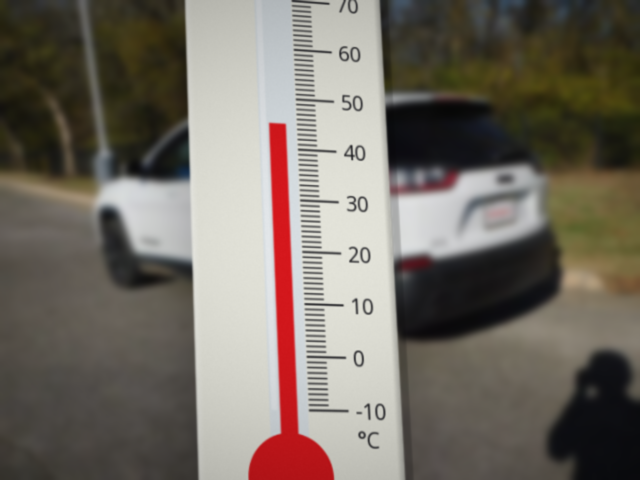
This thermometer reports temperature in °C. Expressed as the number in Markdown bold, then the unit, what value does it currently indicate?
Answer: **45** °C
